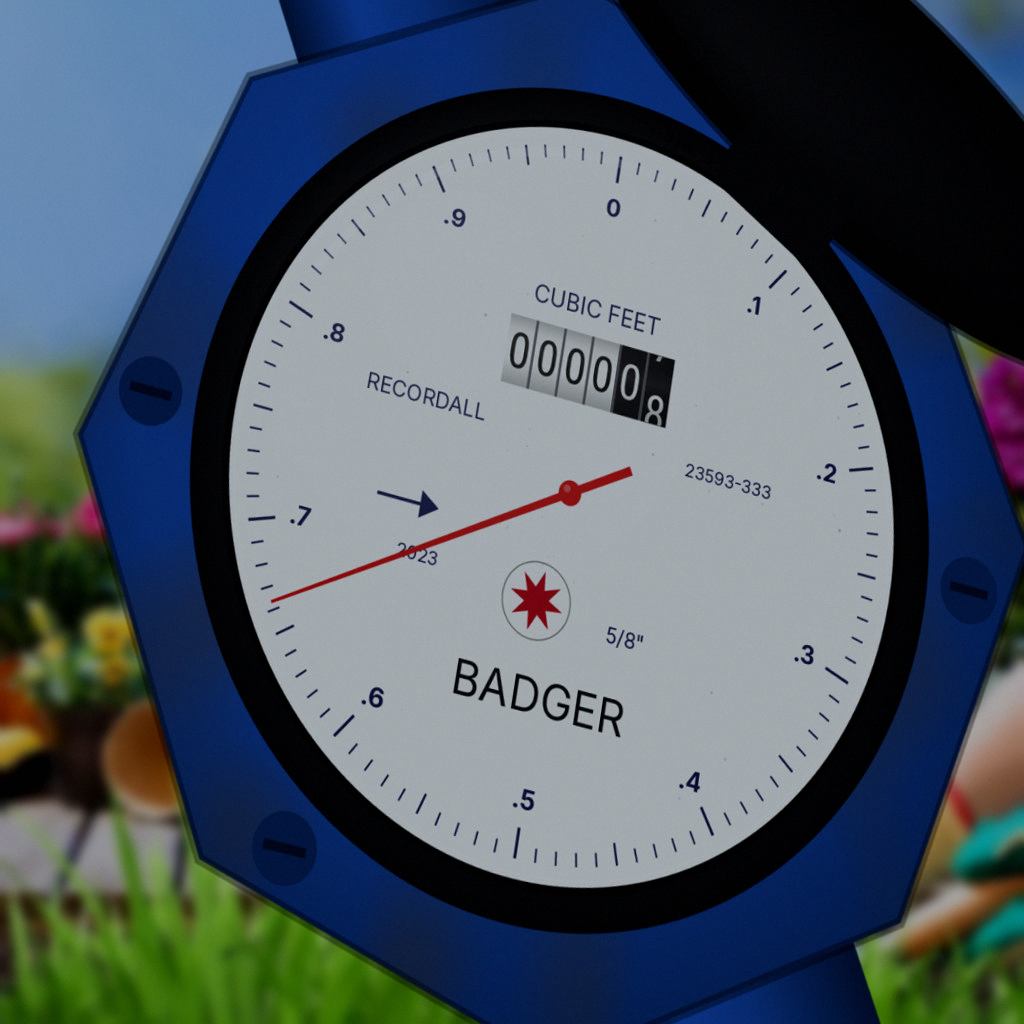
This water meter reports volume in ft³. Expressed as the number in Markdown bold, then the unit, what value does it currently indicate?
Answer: **7.66** ft³
